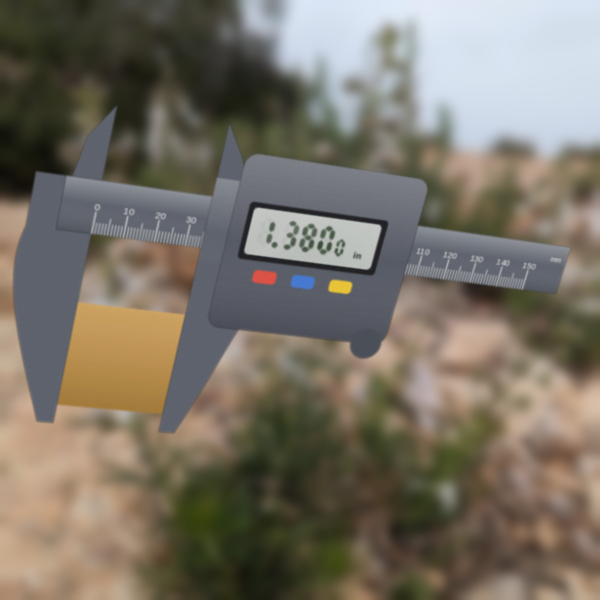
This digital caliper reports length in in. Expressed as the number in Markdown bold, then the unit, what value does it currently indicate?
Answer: **1.3800** in
